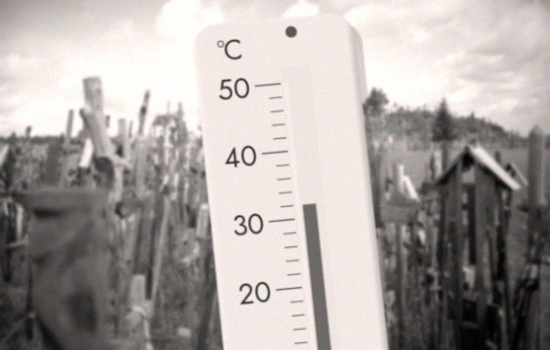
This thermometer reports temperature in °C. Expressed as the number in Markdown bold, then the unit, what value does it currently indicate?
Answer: **32** °C
